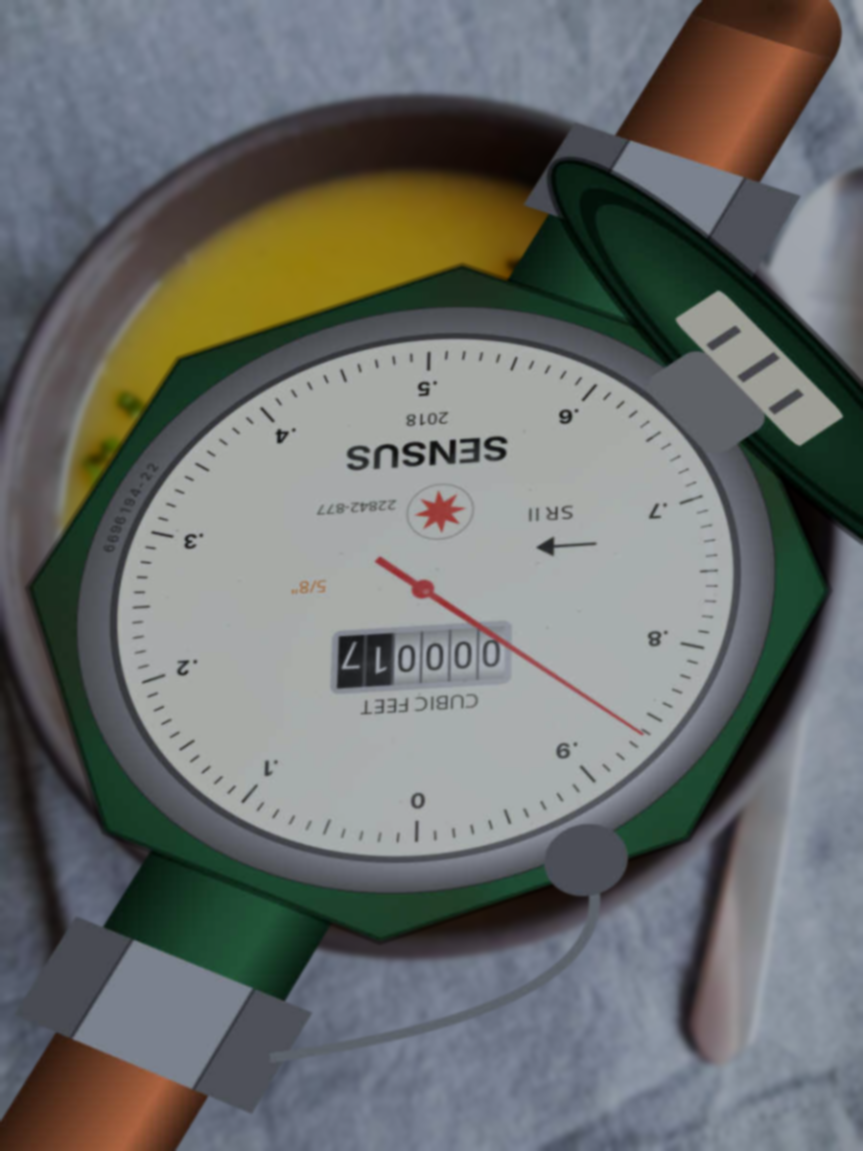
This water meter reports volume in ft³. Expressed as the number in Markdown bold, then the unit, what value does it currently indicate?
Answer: **16.86** ft³
